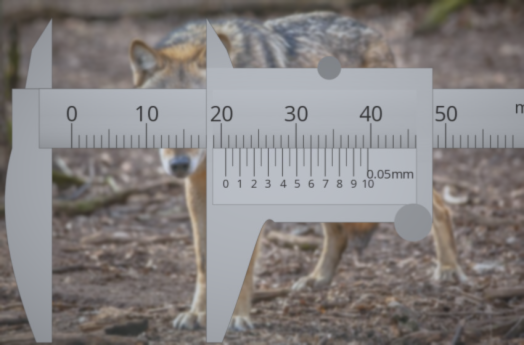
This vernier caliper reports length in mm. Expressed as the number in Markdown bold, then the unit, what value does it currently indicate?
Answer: **20.6** mm
